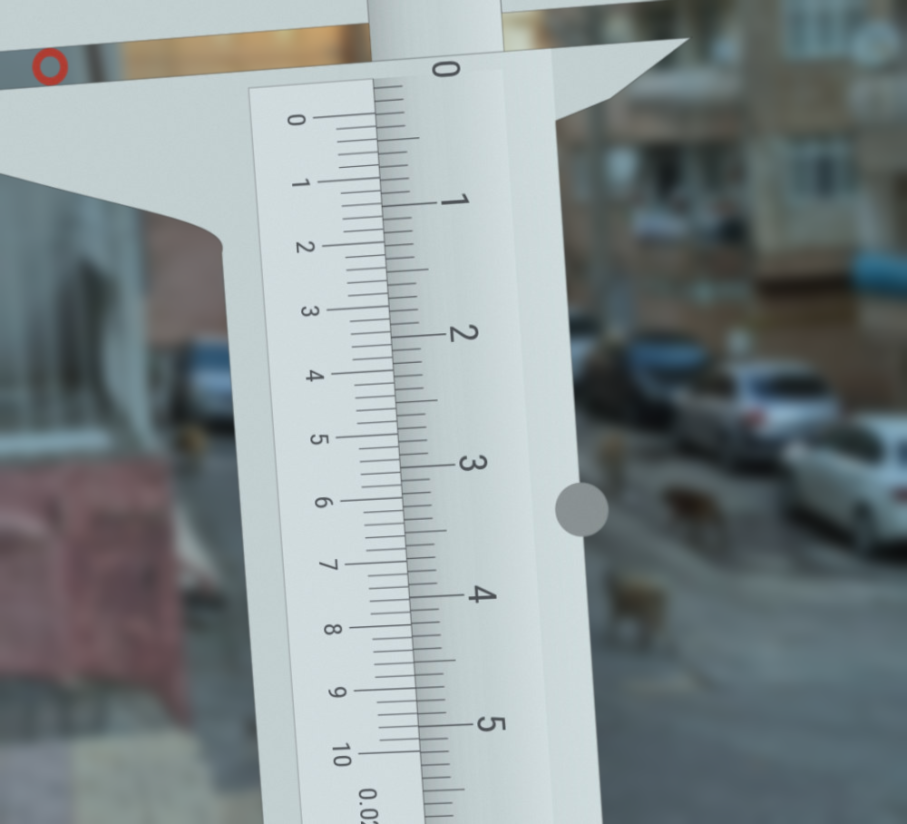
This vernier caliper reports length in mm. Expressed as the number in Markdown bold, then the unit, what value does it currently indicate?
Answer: **2.9** mm
